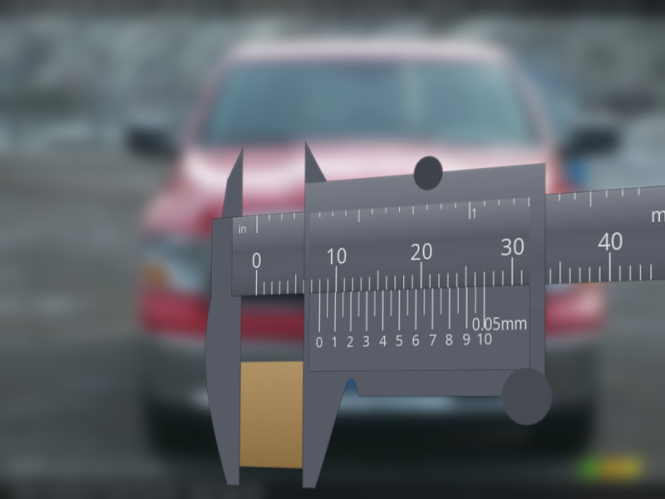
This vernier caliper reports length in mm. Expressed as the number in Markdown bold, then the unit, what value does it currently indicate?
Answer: **8.0** mm
